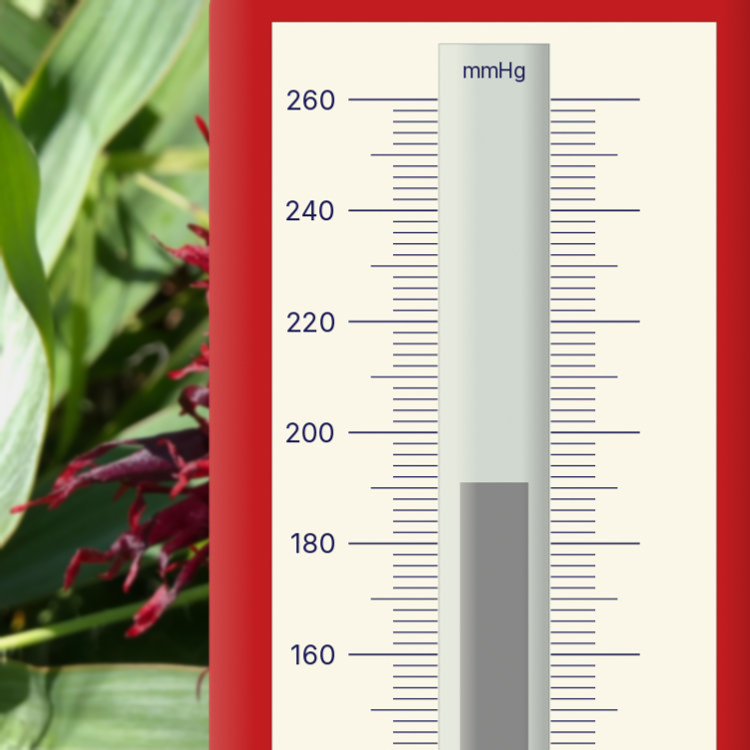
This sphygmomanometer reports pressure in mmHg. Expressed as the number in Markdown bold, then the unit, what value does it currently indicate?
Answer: **191** mmHg
